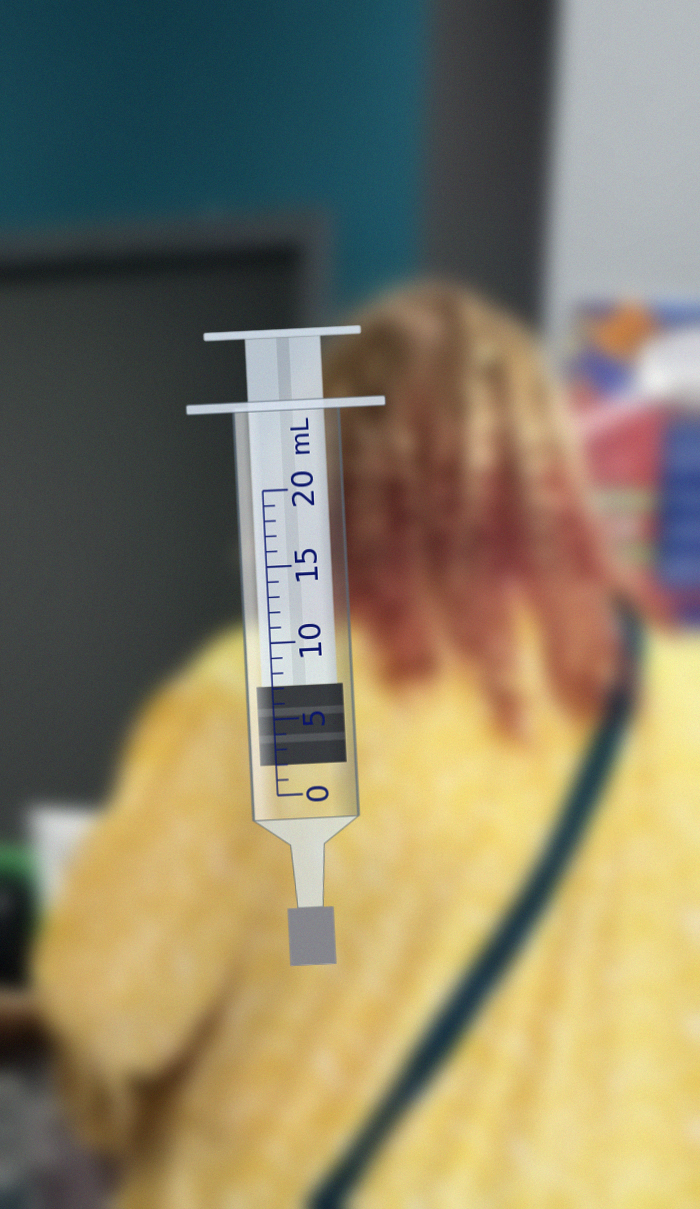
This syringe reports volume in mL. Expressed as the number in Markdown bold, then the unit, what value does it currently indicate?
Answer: **2** mL
